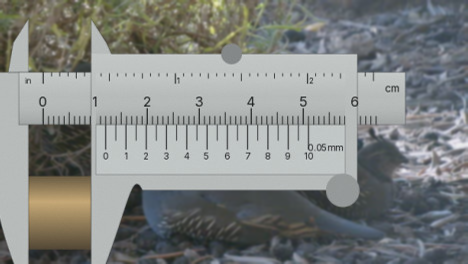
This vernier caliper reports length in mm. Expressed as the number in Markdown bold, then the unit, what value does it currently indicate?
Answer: **12.0** mm
